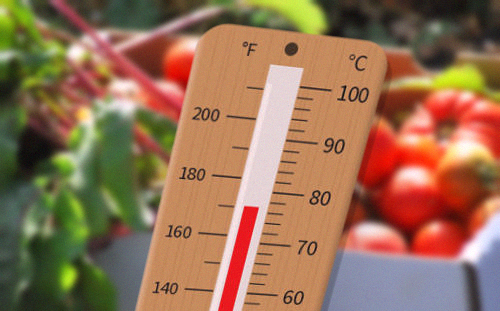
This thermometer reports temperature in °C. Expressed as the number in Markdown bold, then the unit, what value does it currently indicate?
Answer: **77** °C
